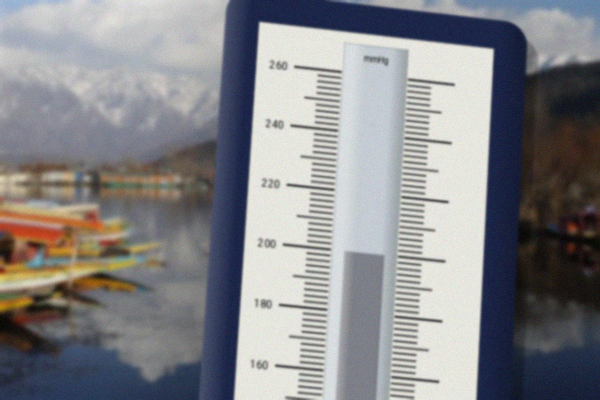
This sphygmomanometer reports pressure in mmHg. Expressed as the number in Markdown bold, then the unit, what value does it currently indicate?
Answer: **200** mmHg
